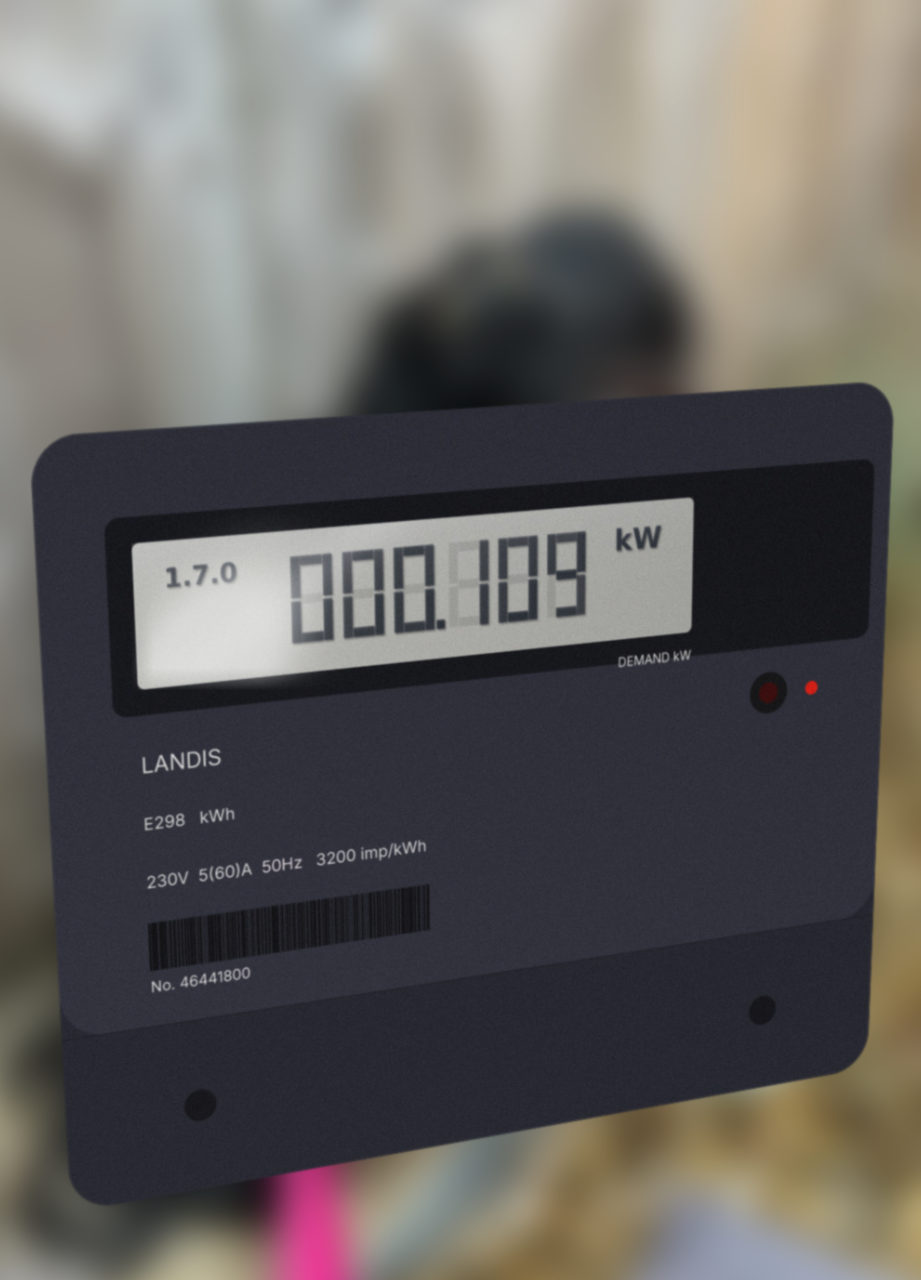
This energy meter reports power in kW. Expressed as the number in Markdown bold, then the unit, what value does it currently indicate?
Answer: **0.109** kW
